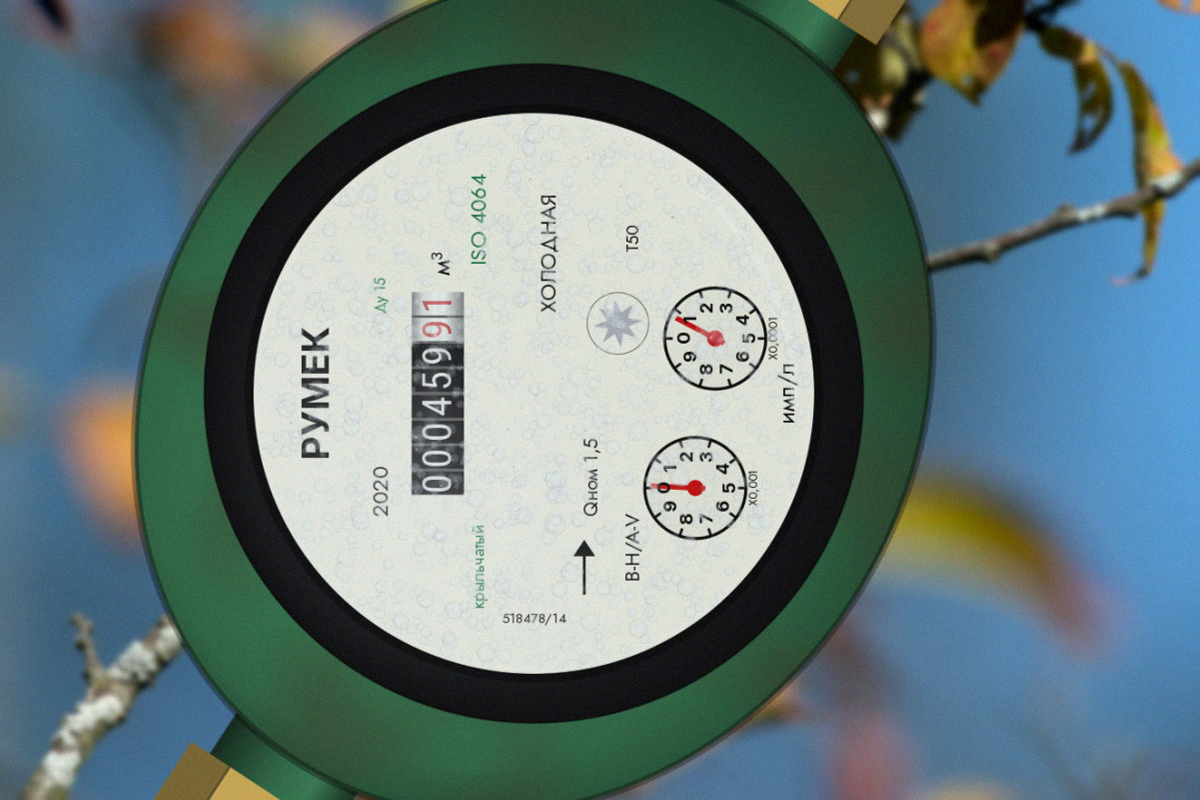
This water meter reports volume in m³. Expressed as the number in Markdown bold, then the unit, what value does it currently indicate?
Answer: **459.9100** m³
